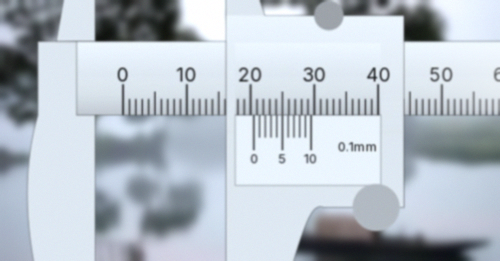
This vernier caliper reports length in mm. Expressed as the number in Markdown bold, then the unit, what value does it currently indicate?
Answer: **20.5** mm
